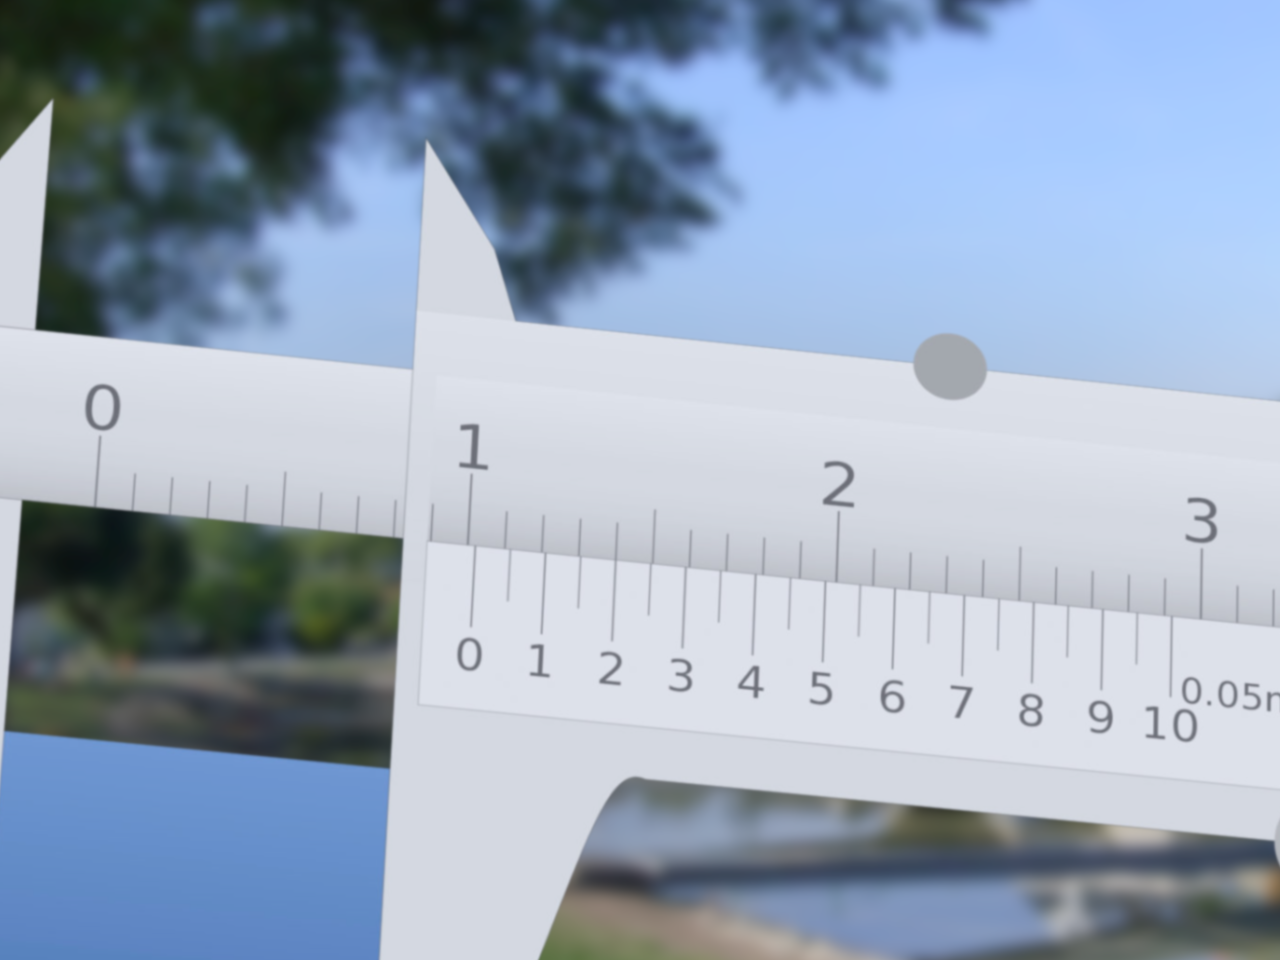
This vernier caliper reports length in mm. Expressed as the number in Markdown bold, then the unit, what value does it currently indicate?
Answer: **10.20** mm
